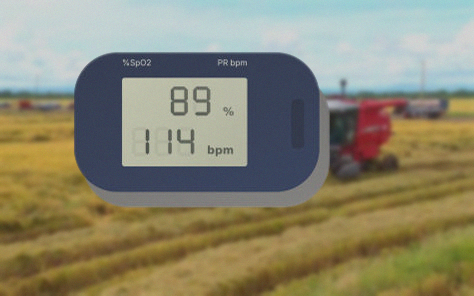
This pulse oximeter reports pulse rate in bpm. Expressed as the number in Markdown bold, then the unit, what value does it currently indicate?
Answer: **114** bpm
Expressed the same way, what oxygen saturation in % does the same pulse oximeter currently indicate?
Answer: **89** %
